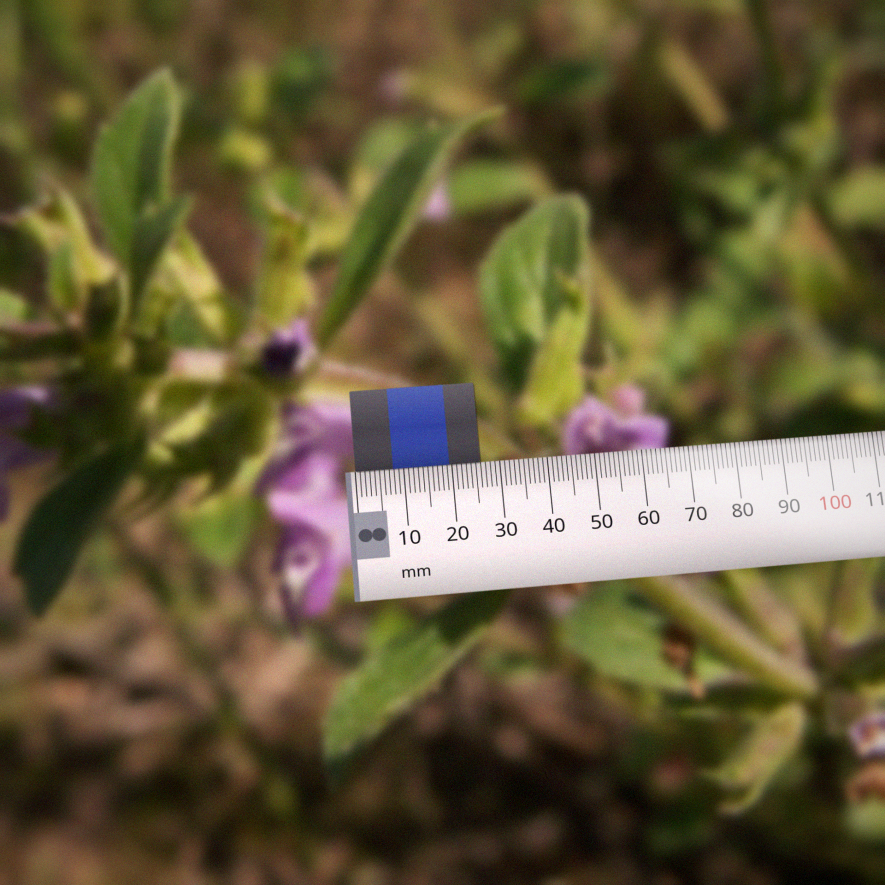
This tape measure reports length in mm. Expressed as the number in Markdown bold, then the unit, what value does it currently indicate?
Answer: **26** mm
